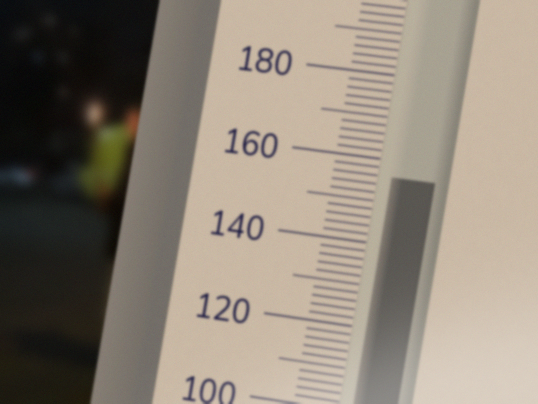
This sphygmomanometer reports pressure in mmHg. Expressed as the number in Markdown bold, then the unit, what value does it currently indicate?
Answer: **156** mmHg
